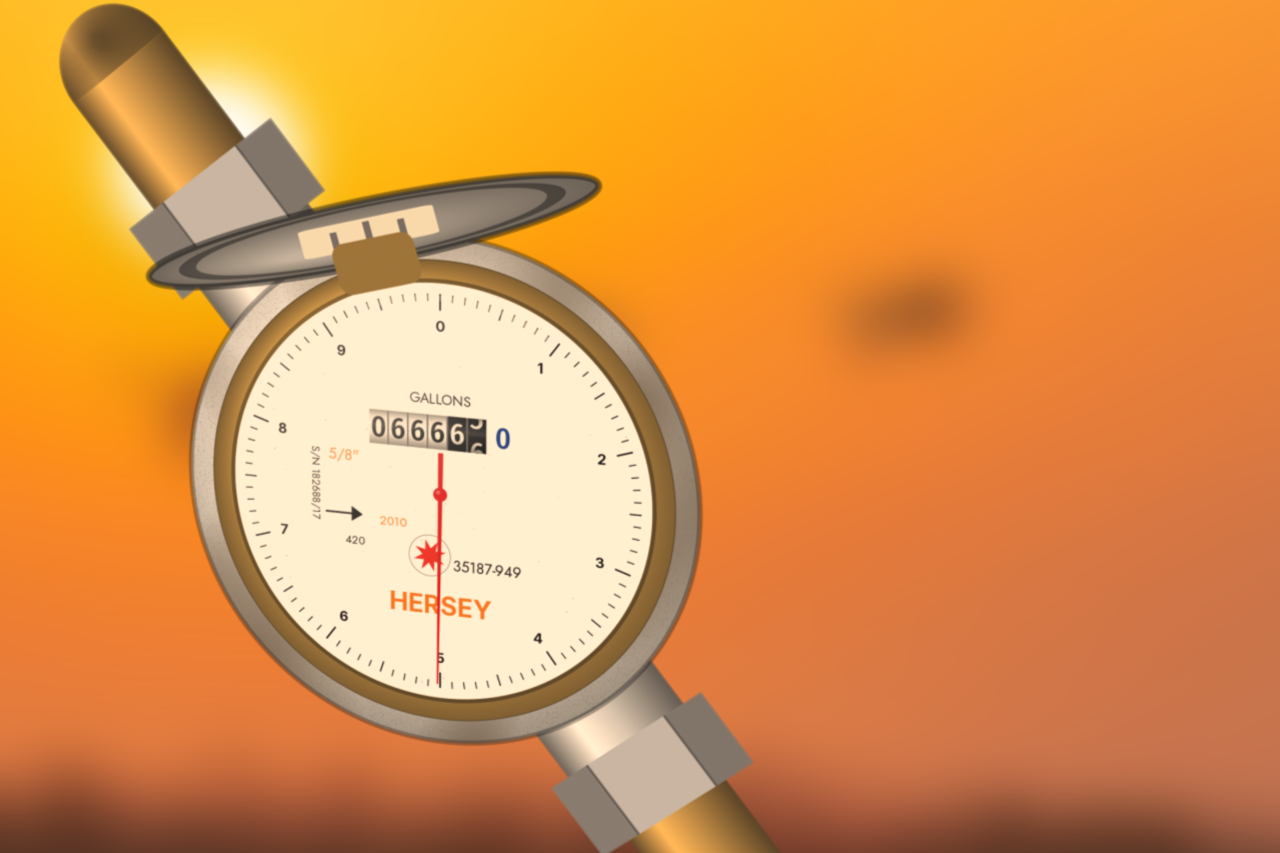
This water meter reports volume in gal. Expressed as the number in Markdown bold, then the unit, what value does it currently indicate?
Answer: **666655.0** gal
